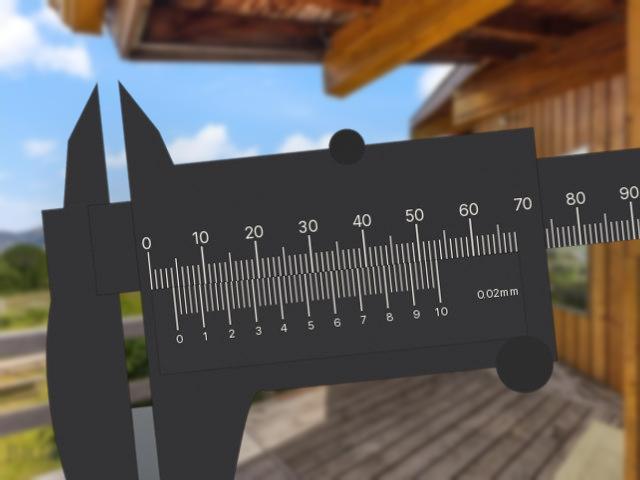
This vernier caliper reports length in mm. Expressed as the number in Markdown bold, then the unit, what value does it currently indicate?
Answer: **4.0** mm
